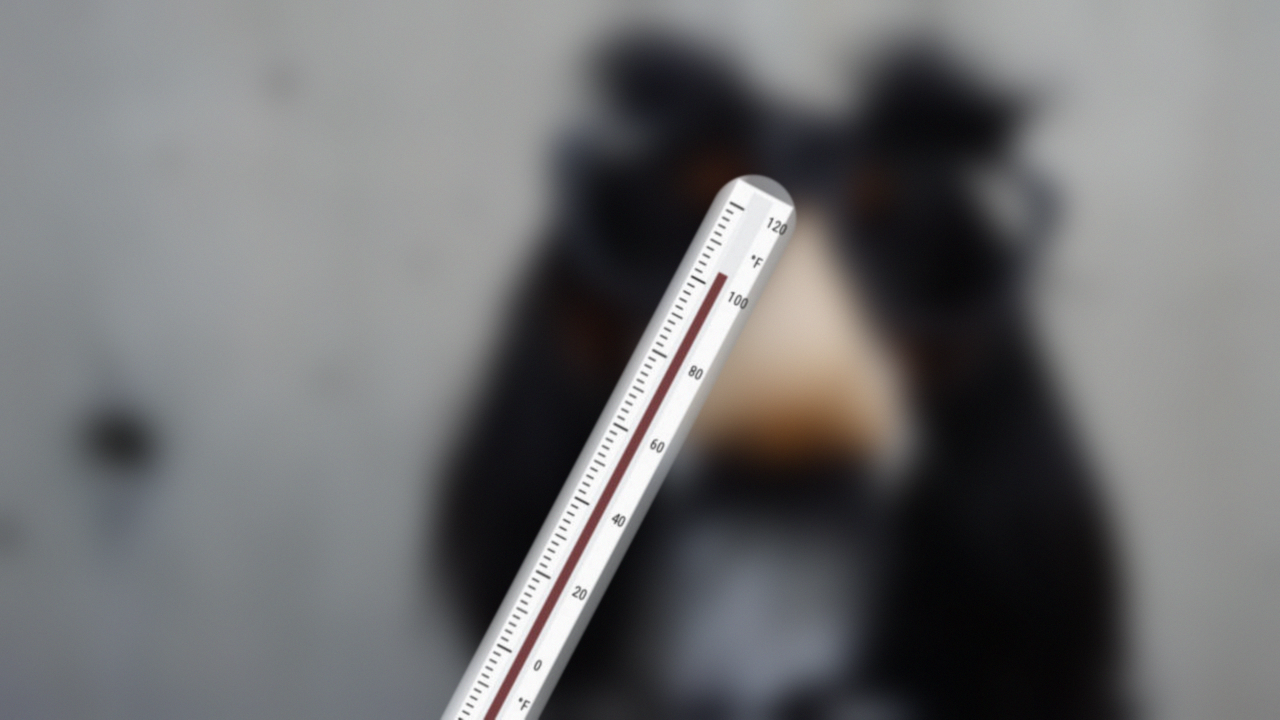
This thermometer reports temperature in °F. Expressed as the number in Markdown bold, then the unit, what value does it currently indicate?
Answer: **104** °F
